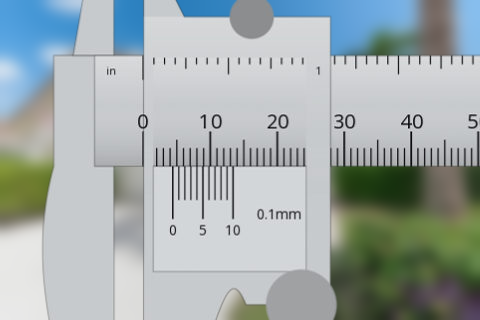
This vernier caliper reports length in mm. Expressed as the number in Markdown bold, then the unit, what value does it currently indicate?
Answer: **4.4** mm
